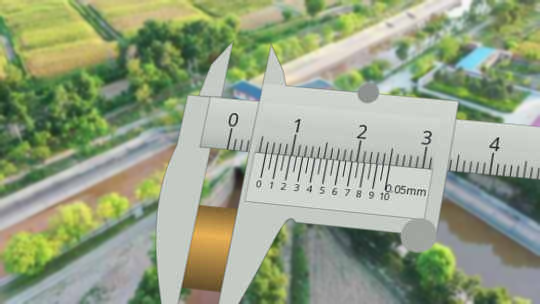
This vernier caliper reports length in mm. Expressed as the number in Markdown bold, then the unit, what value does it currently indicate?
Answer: **6.0** mm
